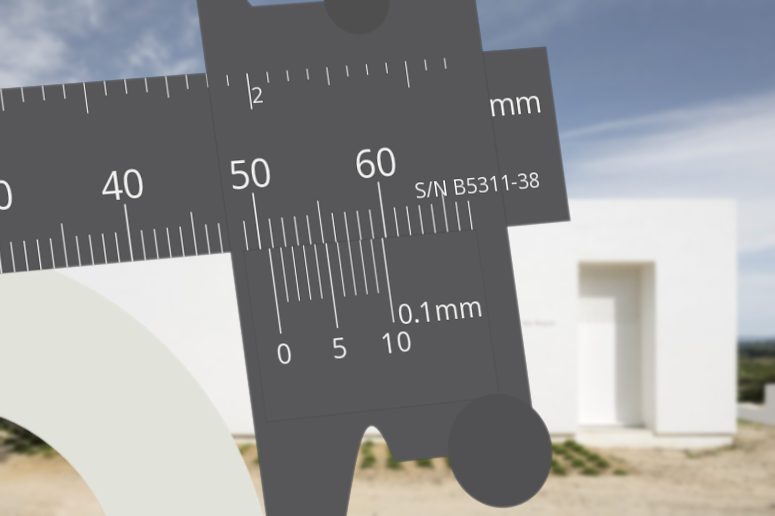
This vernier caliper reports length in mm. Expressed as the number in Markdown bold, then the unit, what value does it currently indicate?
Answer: **50.7** mm
